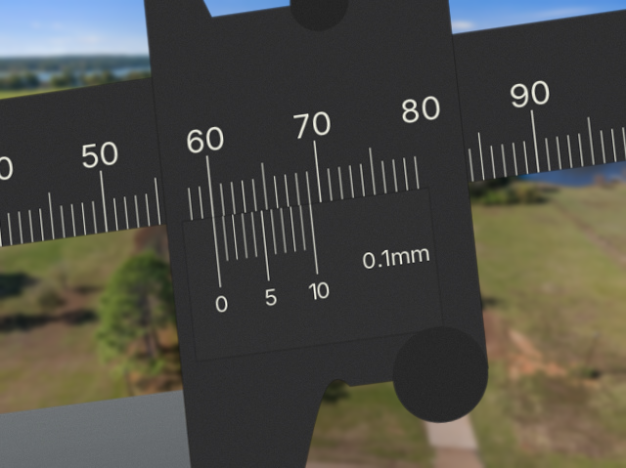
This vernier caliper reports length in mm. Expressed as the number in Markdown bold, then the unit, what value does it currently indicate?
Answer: **60.0** mm
